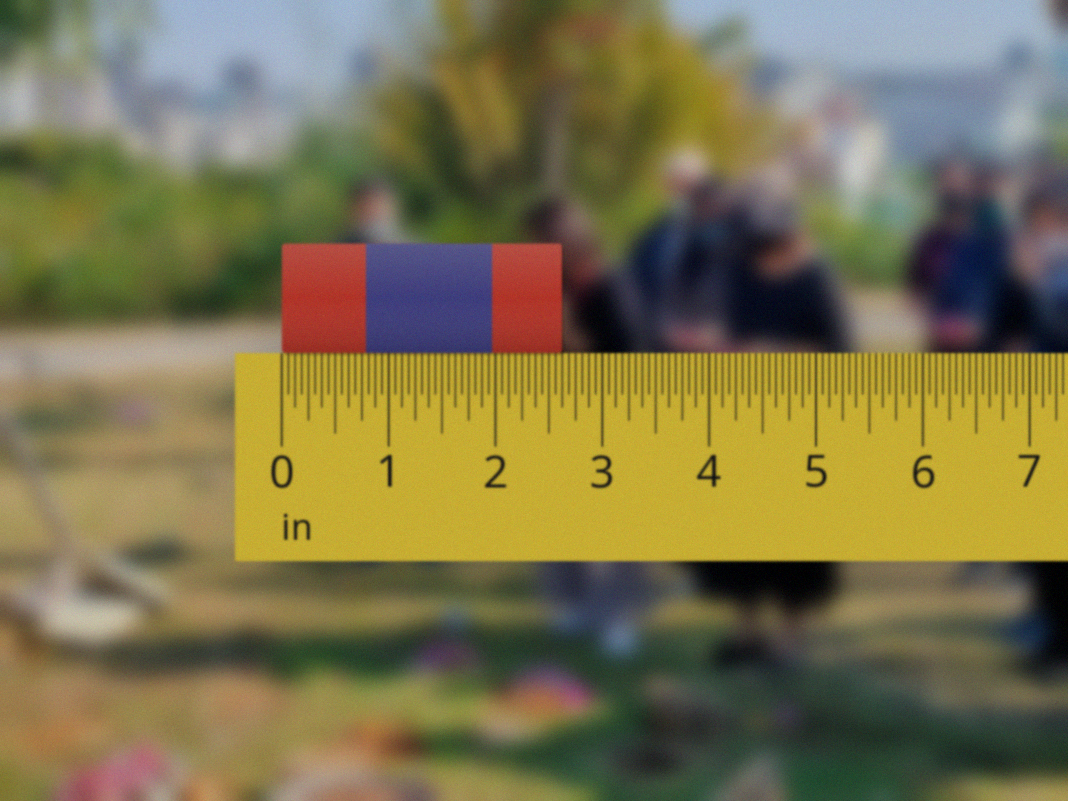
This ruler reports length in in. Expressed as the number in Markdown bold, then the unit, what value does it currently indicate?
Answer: **2.625** in
